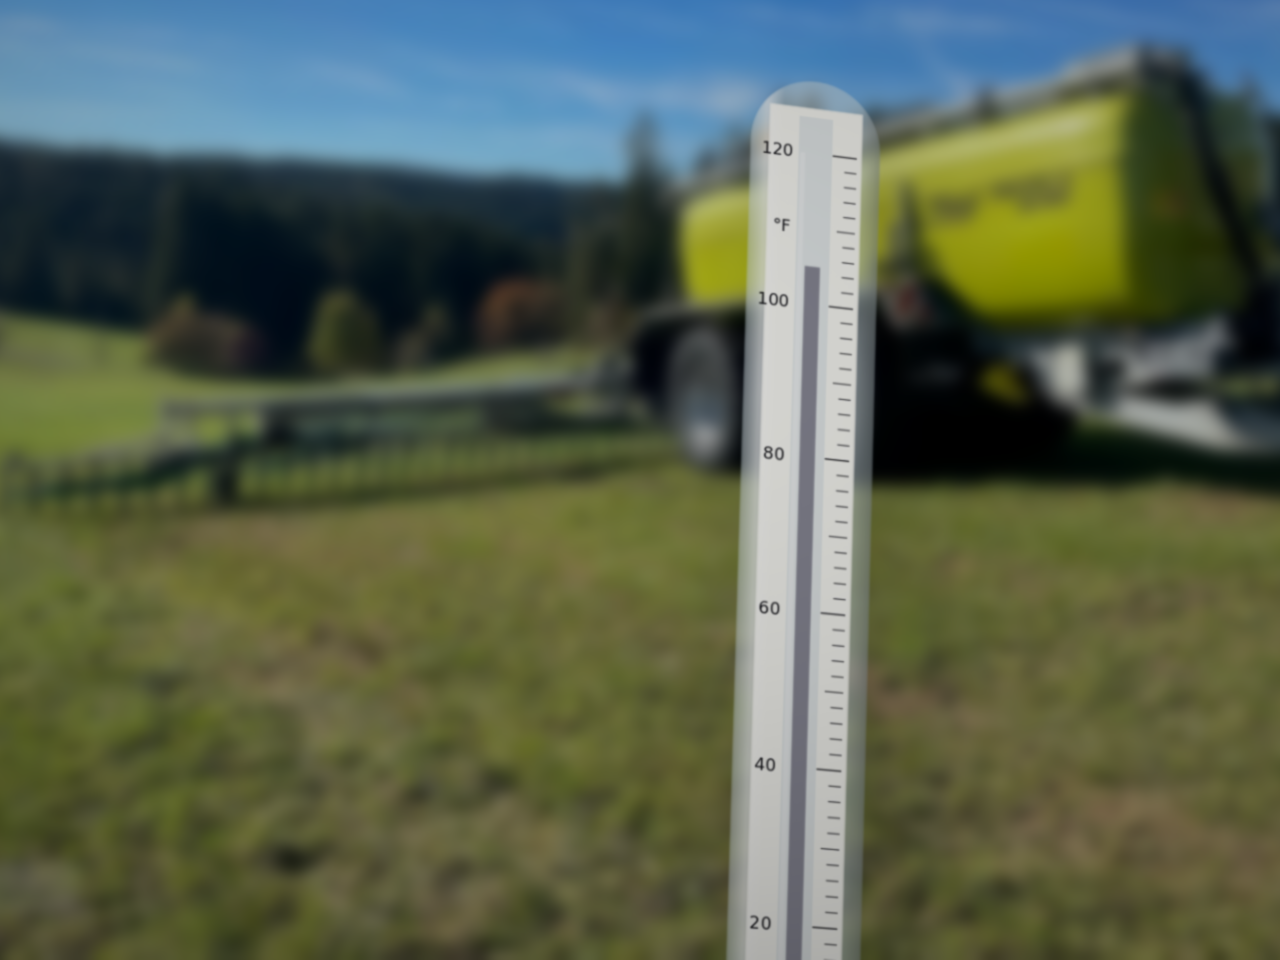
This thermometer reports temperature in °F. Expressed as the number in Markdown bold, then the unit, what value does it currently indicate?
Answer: **105** °F
